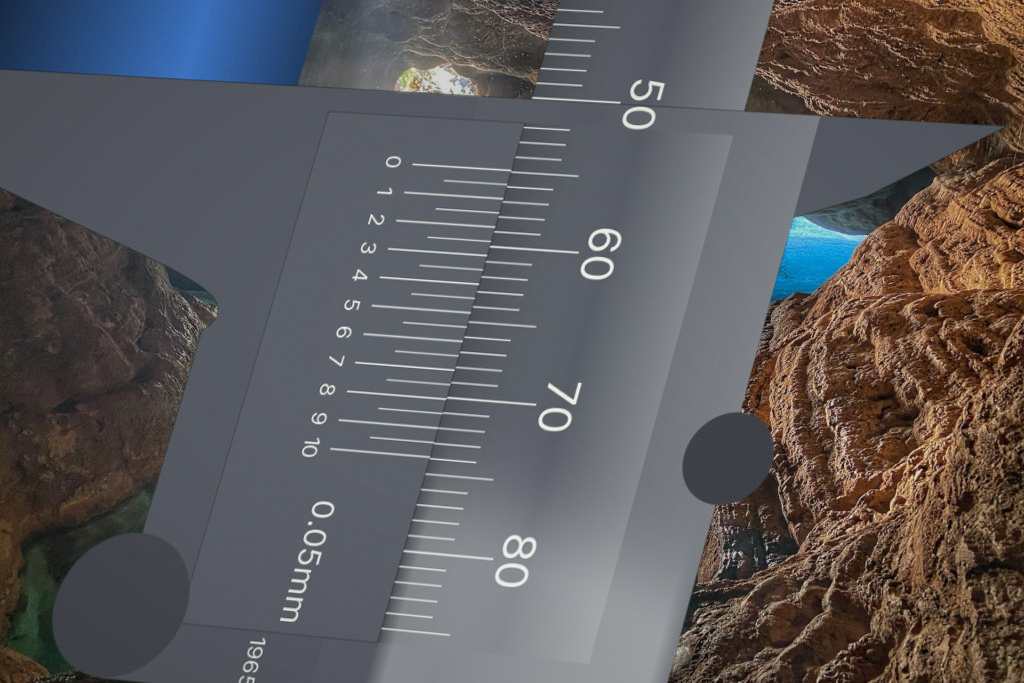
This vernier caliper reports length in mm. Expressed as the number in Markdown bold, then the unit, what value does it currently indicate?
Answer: **54.9** mm
